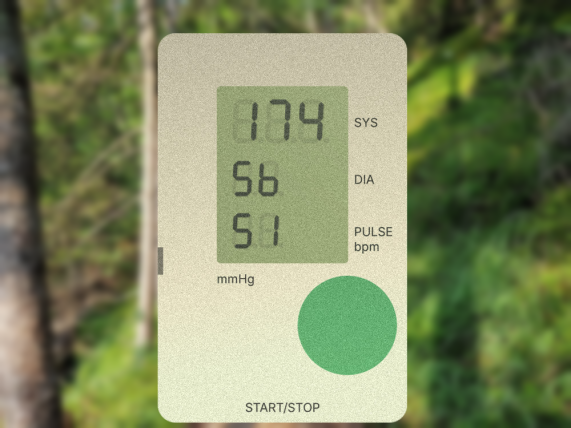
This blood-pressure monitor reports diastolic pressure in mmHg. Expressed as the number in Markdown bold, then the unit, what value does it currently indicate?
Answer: **56** mmHg
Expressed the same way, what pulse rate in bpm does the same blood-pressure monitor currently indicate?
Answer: **51** bpm
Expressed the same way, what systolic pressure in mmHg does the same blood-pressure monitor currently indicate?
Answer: **174** mmHg
